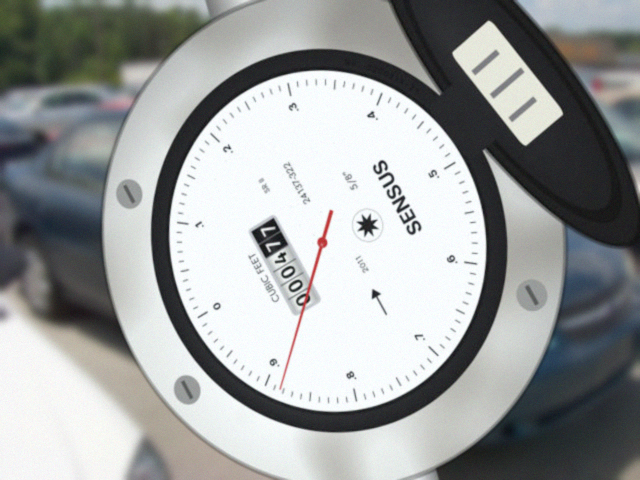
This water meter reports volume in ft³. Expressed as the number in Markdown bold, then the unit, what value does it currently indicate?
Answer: **476.88** ft³
